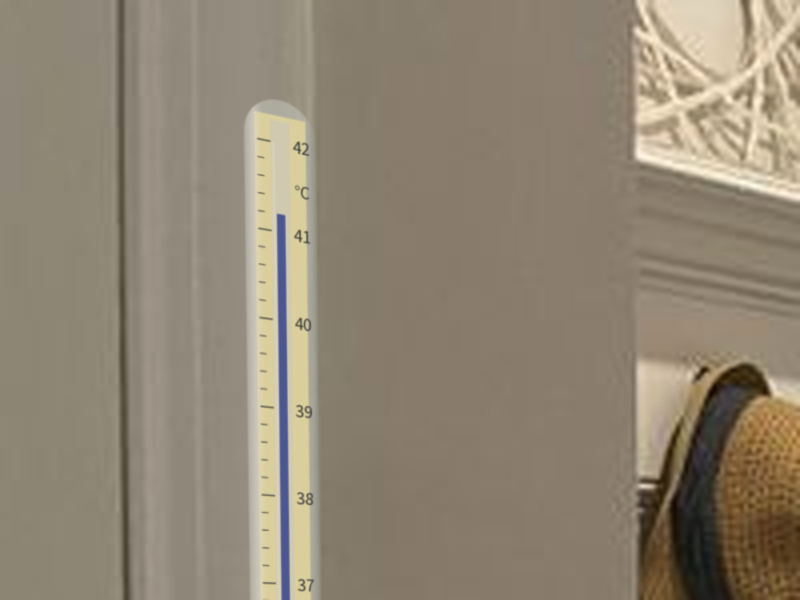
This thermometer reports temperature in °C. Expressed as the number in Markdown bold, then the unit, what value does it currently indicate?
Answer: **41.2** °C
